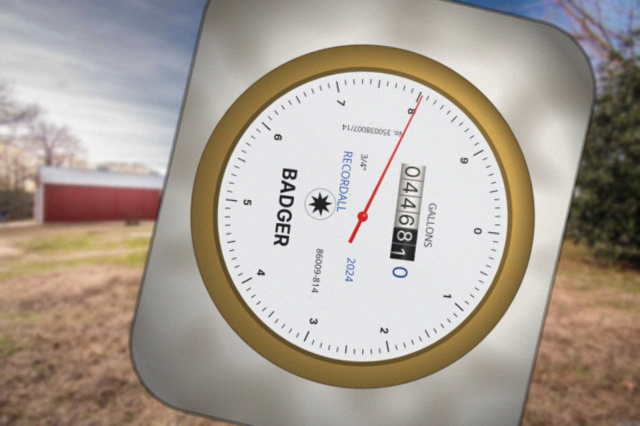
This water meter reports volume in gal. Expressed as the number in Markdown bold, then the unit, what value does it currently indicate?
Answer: **446808.0** gal
